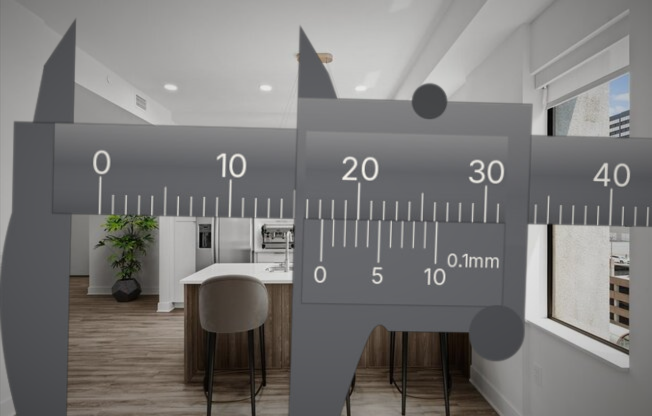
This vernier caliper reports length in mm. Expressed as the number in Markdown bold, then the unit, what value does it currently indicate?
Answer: **17.2** mm
